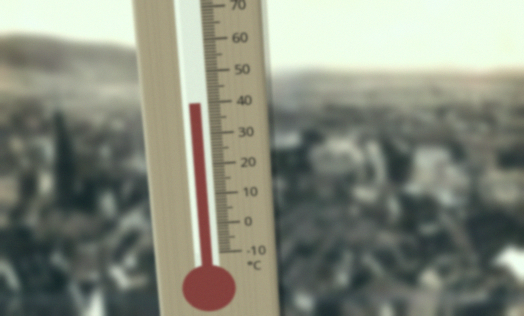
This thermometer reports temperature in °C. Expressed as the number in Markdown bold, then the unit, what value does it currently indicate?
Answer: **40** °C
